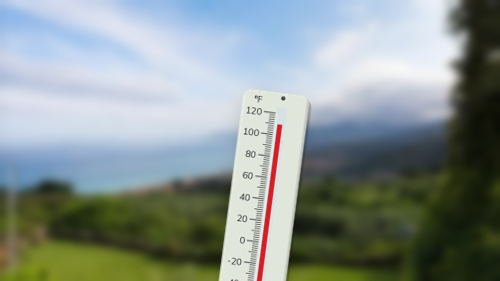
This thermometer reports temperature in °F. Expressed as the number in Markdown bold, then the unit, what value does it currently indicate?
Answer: **110** °F
